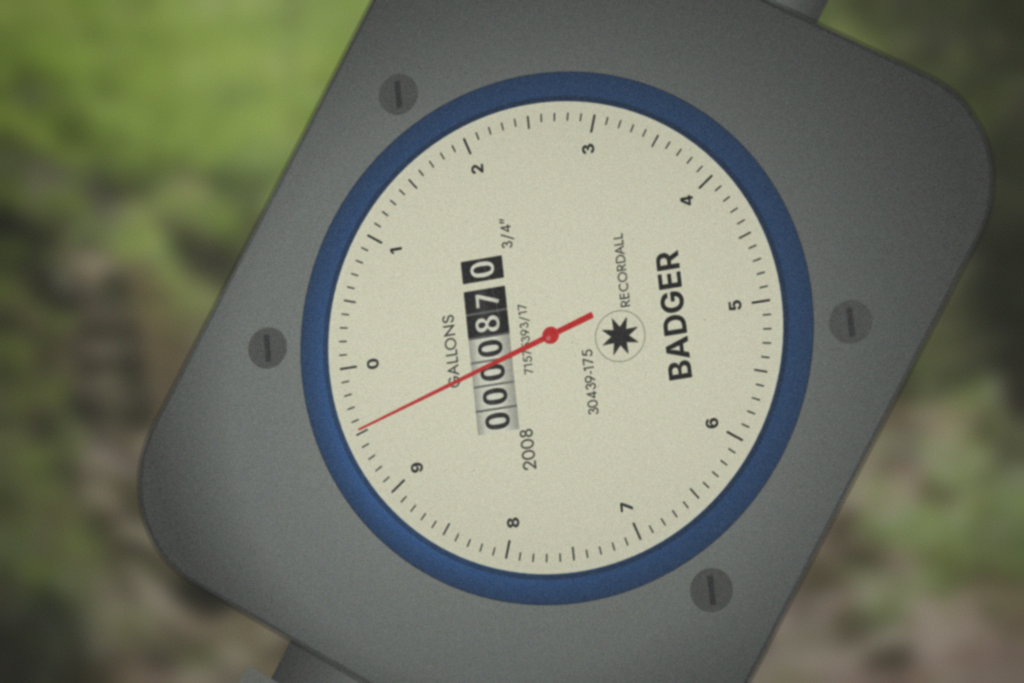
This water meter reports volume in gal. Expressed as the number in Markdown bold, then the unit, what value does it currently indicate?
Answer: **869.5** gal
